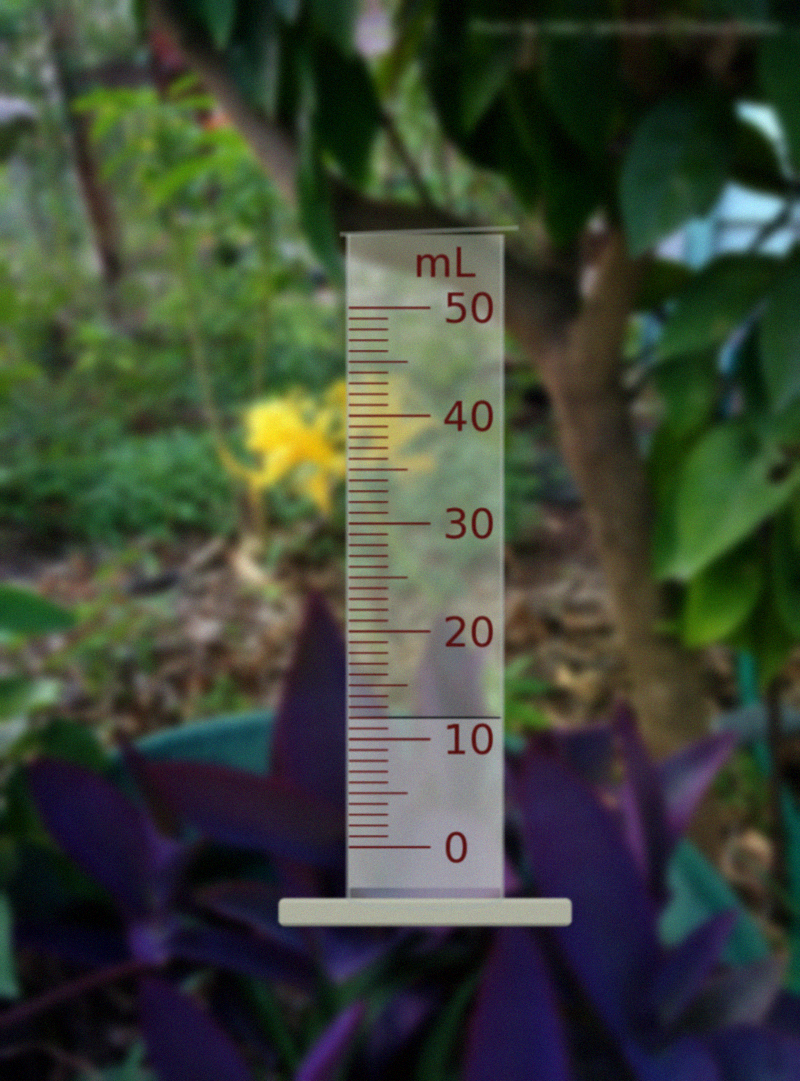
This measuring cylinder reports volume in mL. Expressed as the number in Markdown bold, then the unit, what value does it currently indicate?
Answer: **12** mL
